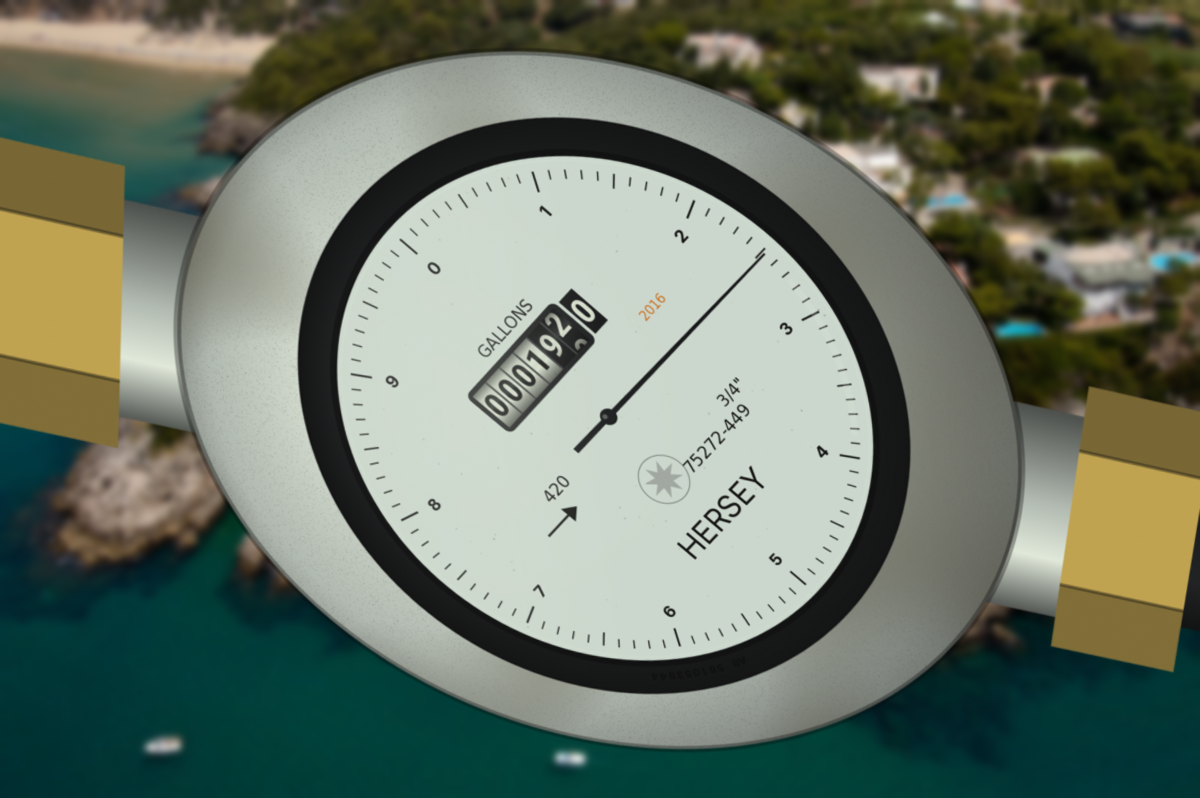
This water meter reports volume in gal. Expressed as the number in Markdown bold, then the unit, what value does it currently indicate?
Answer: **1922.5** gal
